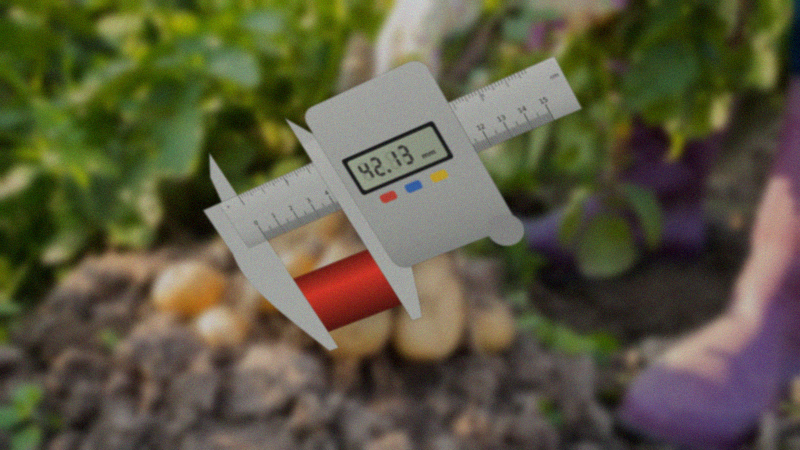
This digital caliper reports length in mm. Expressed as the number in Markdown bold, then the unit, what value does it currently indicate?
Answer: **42.13** mm
